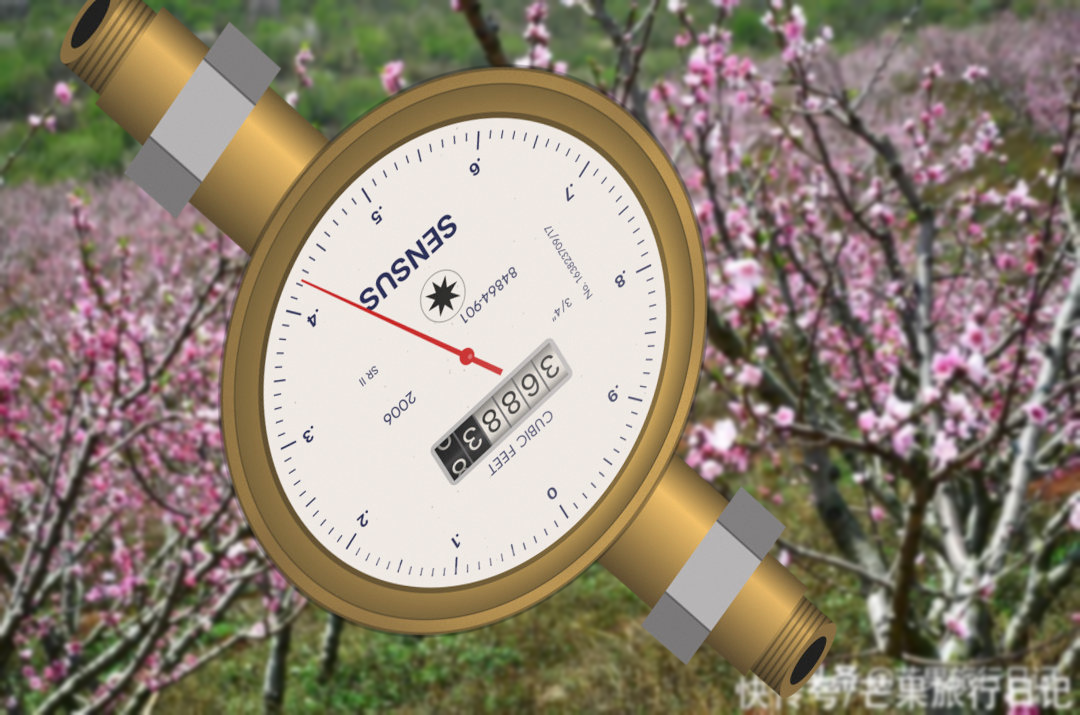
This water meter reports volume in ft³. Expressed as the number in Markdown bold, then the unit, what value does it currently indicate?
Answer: **368838.42** ft³
